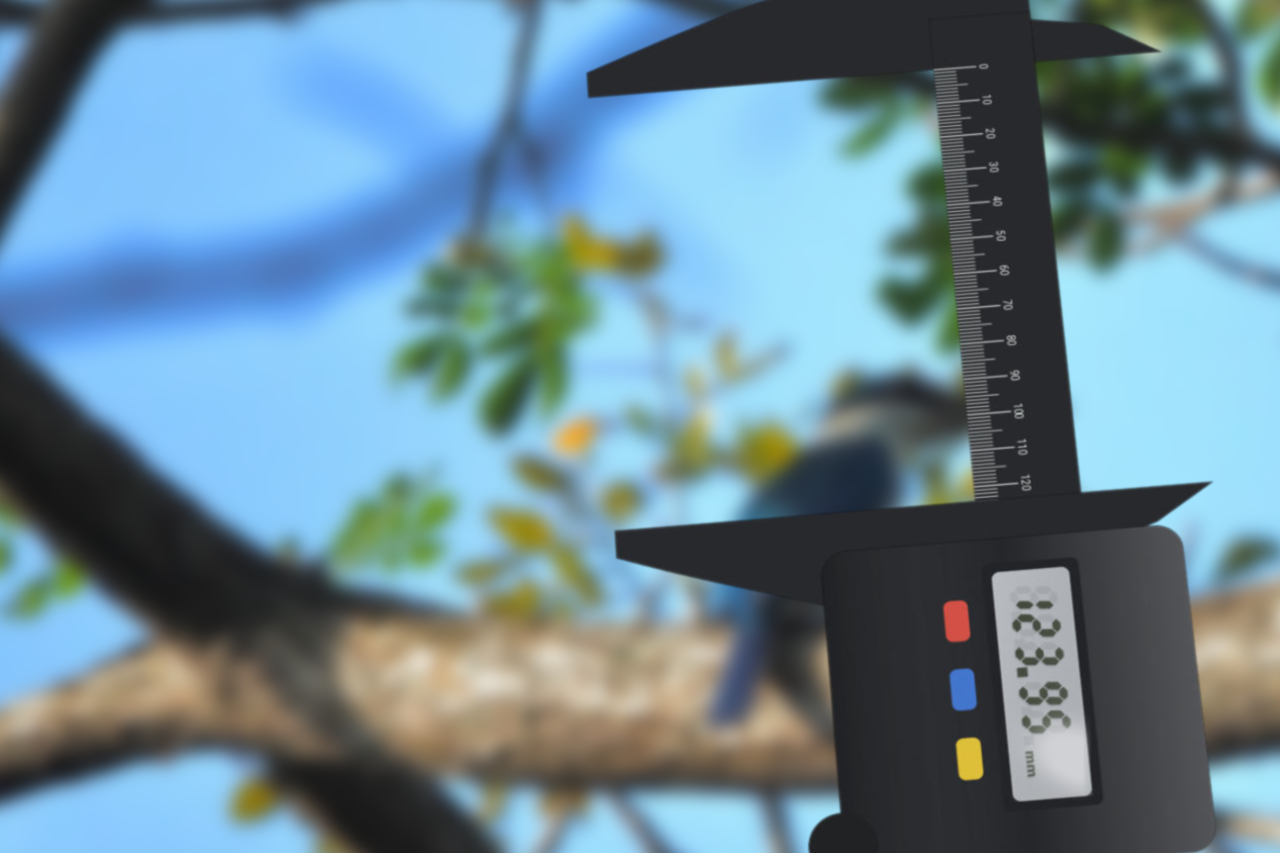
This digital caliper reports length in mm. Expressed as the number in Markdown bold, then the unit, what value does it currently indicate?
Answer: **123.95** mm
